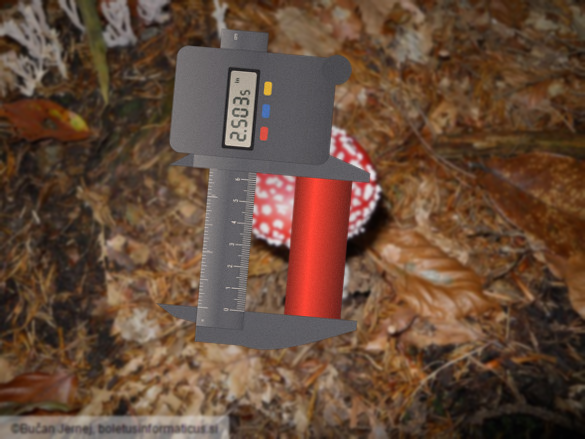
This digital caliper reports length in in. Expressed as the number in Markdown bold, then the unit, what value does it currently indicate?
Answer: **2.5035** in
